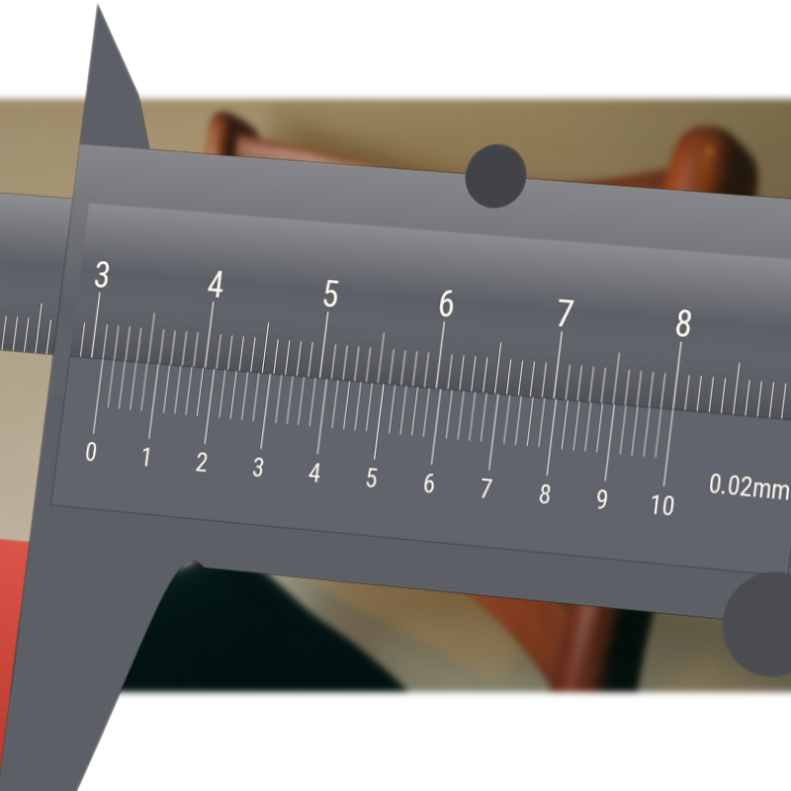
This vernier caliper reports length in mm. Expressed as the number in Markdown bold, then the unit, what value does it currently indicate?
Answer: **31.0** mm
